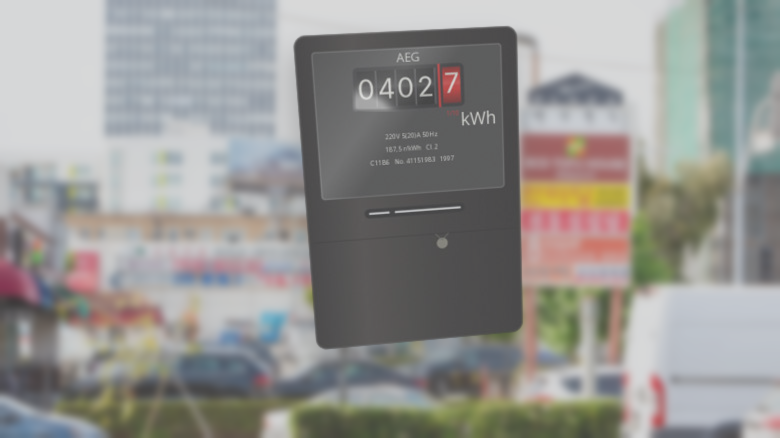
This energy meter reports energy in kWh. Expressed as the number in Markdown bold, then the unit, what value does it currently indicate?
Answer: **402.7** kWh
